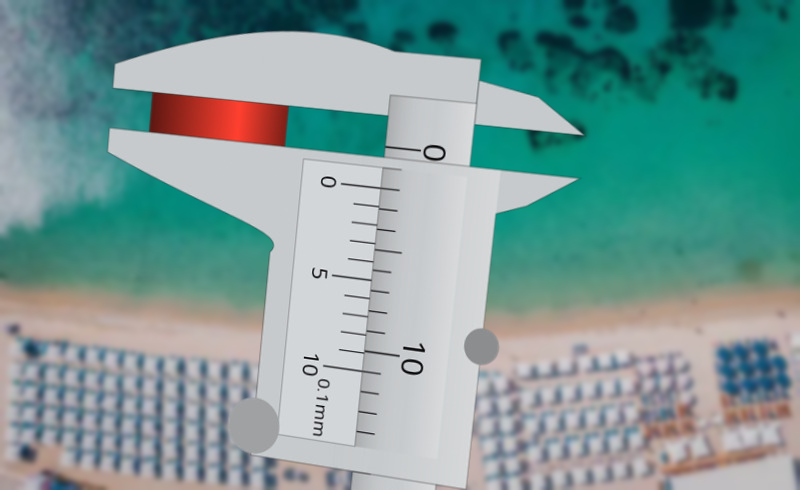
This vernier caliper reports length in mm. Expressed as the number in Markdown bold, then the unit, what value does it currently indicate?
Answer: **2.0** mm
